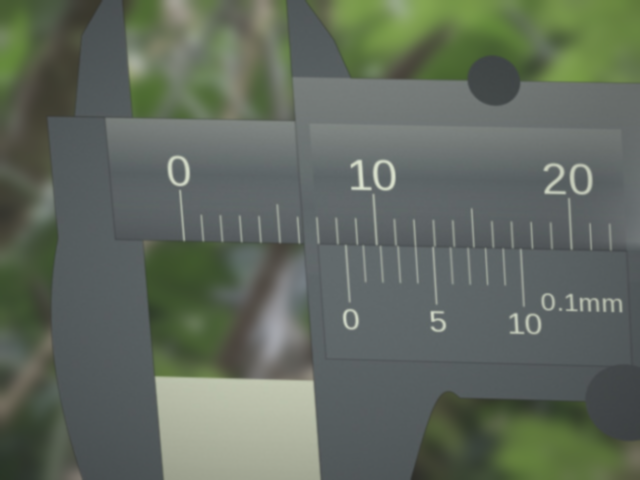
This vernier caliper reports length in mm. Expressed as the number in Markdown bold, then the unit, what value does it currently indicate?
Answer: **8.4** mm
